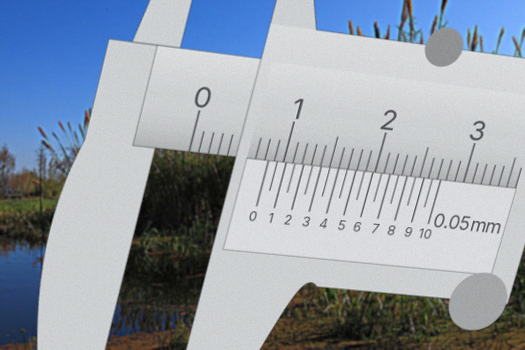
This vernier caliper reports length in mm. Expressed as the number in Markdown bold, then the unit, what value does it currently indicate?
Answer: **8.4** mm
